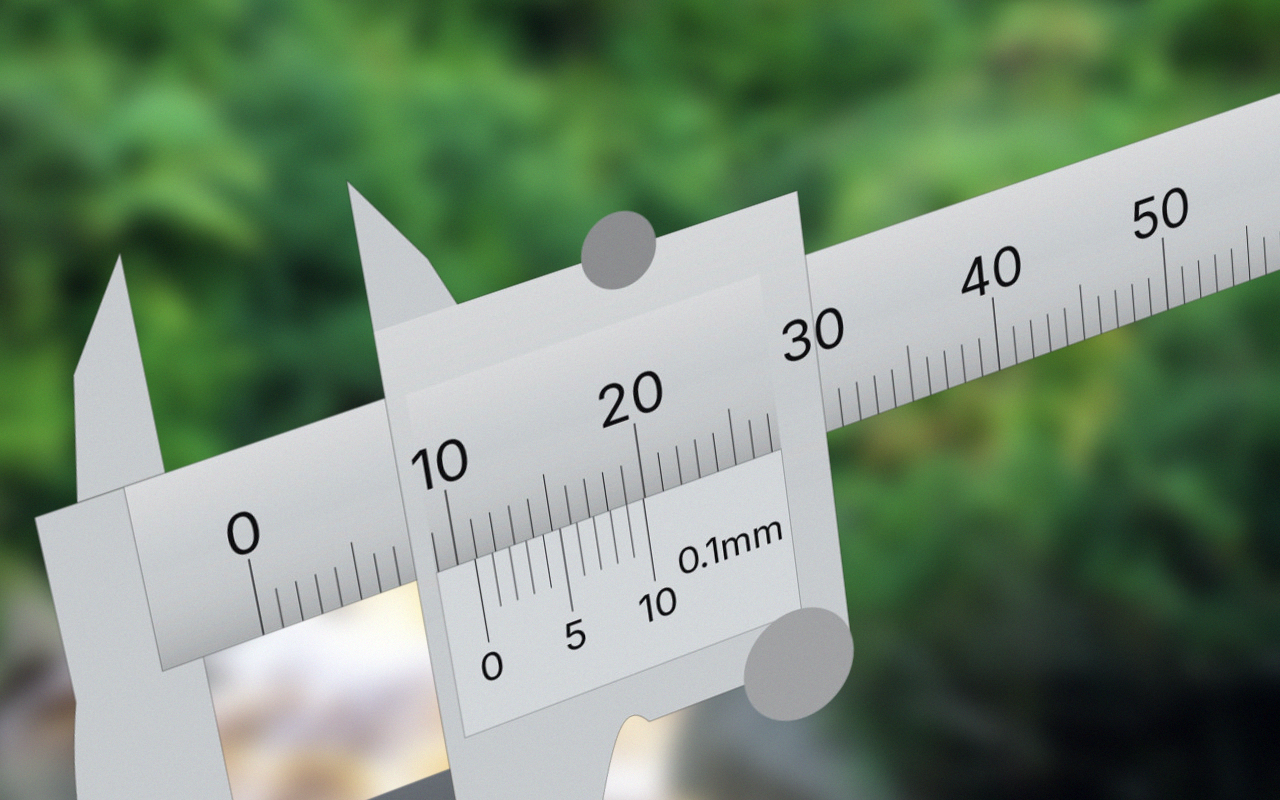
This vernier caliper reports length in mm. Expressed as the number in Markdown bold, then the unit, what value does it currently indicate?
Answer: **10.9** mm
